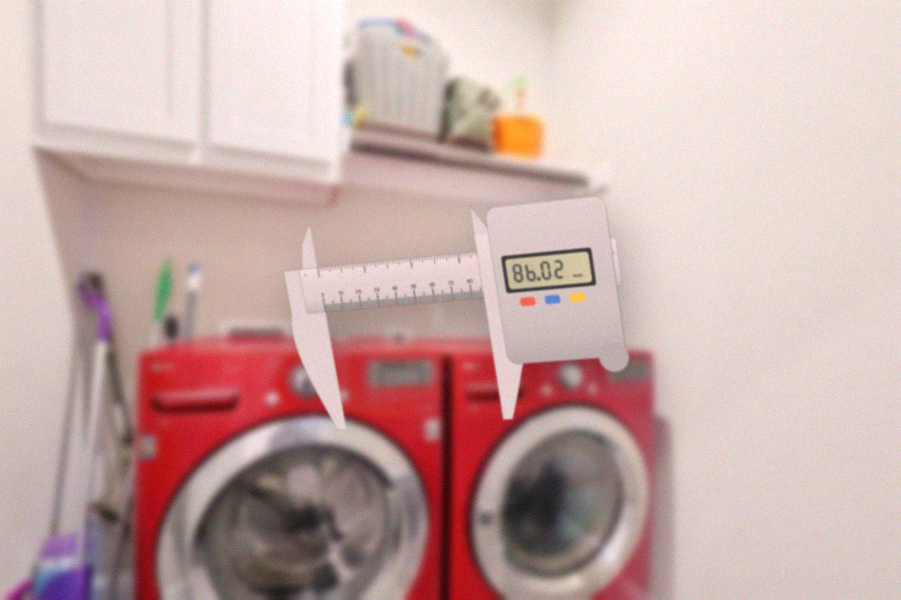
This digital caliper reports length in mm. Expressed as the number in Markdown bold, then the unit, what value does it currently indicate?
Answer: **86.02** mm
